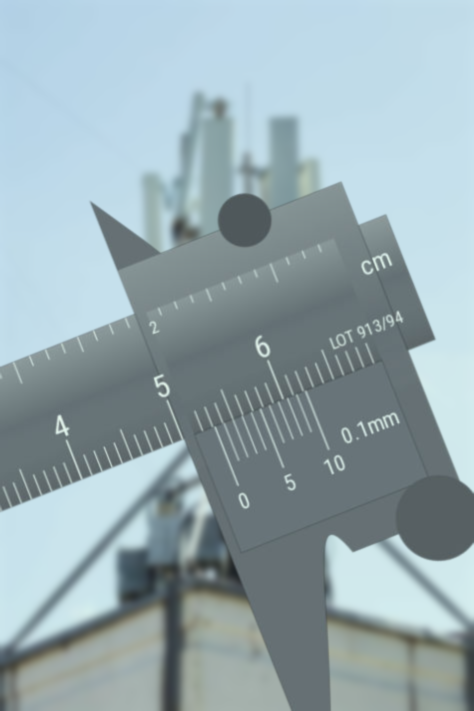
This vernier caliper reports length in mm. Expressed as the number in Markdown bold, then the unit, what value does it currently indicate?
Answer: **53.2** mm
